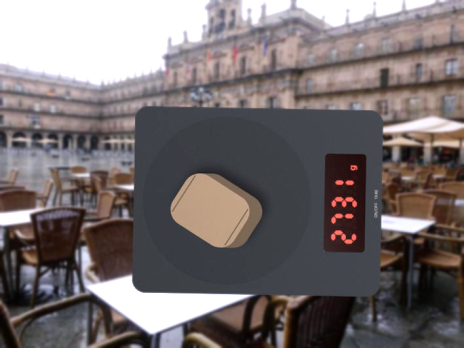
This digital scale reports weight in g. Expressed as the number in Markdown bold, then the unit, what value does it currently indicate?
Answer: **2731** g
